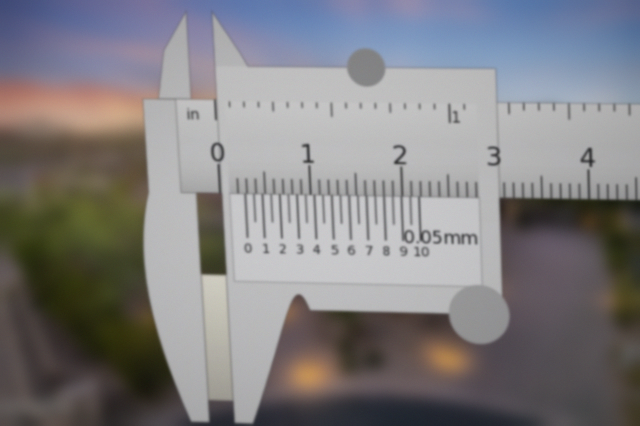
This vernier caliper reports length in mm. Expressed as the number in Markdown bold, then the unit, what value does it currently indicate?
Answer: **2.8** mm
